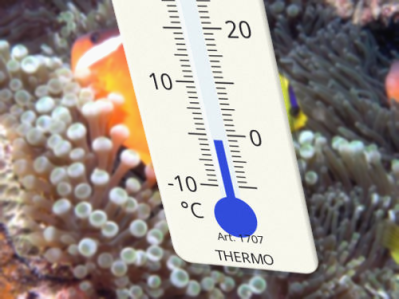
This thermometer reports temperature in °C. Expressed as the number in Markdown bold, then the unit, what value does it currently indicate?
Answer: **-1** °C
